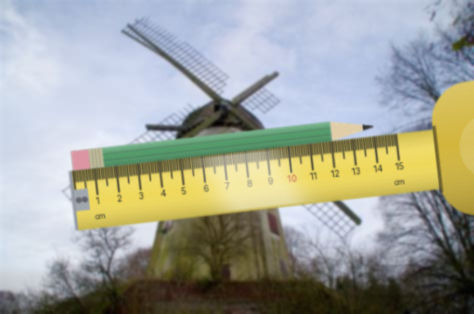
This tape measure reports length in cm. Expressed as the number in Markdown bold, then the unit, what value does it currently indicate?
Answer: **14** cm
